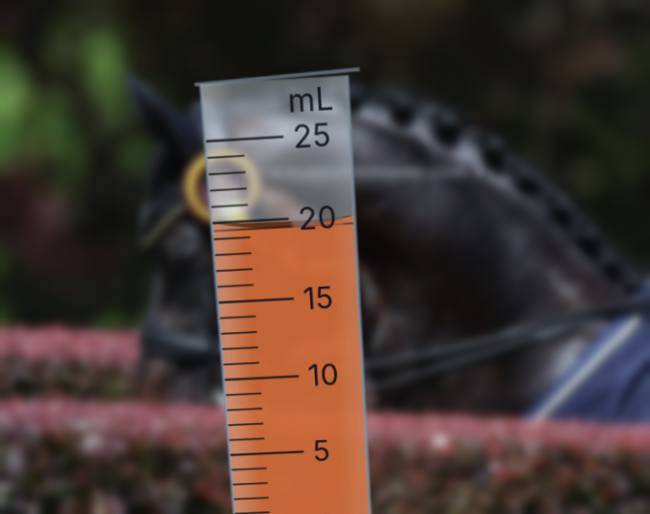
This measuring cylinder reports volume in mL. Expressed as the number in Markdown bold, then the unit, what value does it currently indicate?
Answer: **19.5** mL
